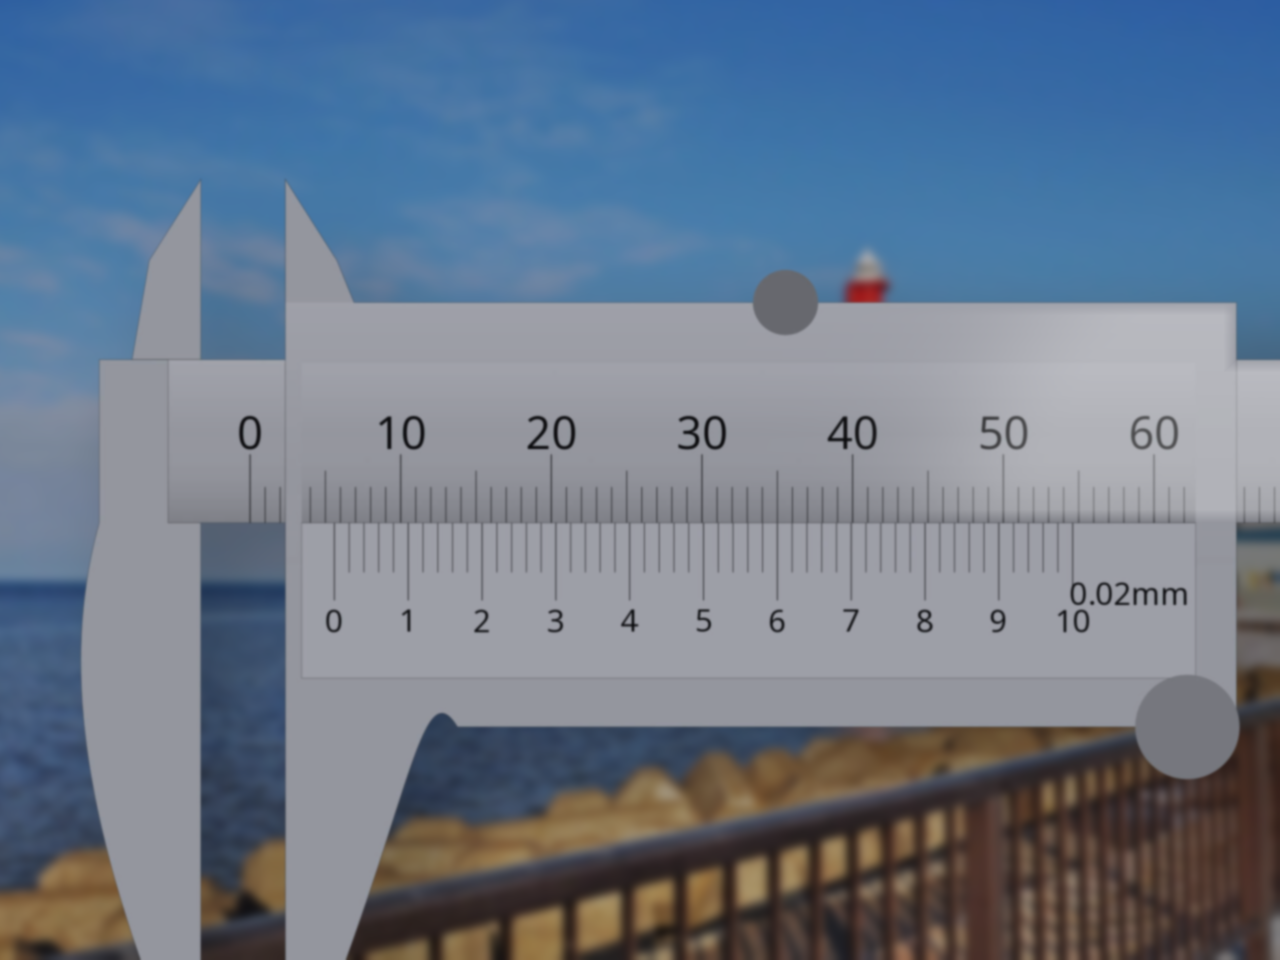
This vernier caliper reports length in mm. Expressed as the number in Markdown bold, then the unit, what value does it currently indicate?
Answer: **5.6** mm
